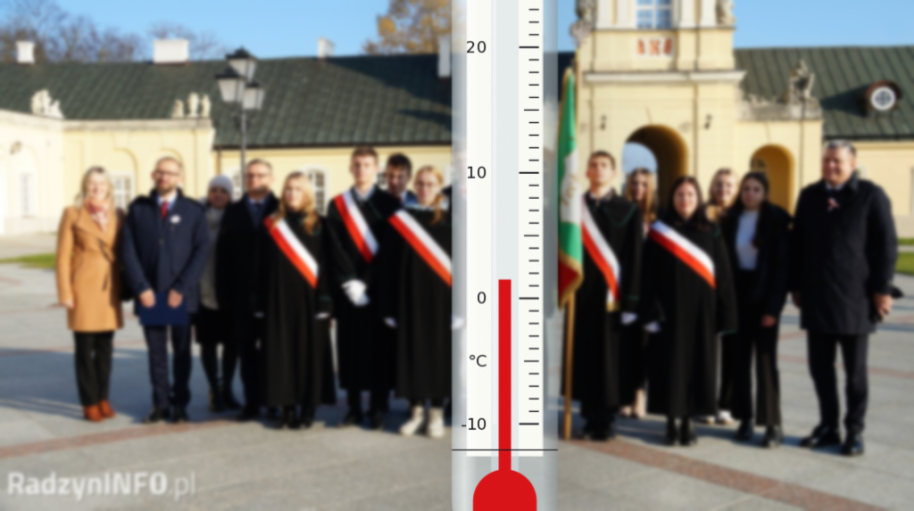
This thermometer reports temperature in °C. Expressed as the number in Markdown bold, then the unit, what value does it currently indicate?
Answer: **1.5** °C
